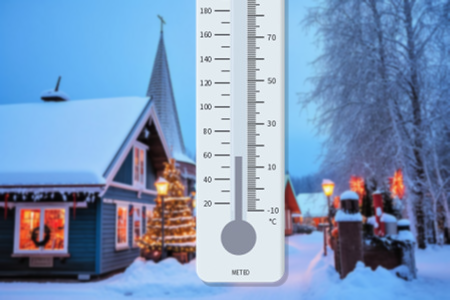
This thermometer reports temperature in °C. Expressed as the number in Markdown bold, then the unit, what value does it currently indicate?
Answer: **15** °C
